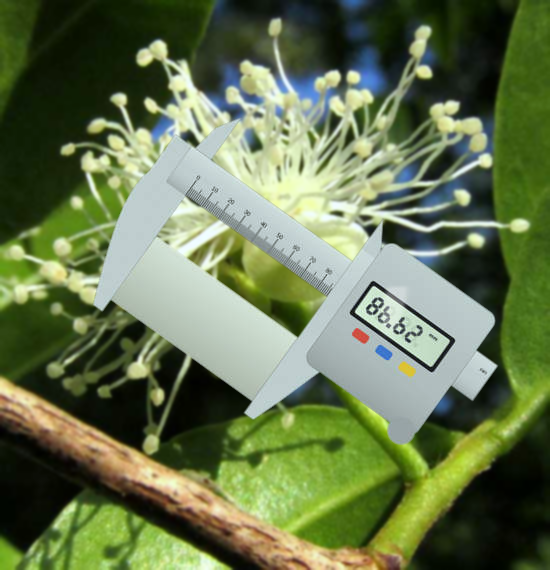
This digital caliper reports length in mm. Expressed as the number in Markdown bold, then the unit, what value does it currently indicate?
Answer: **86.62** mm
